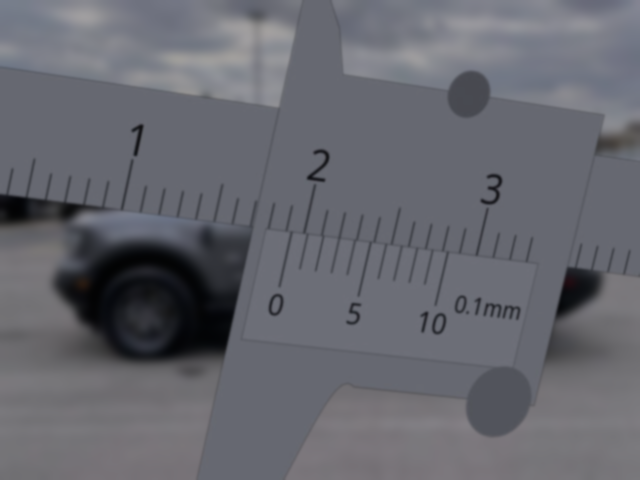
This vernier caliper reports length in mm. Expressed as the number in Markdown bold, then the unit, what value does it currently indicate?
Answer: **19.3** mm
